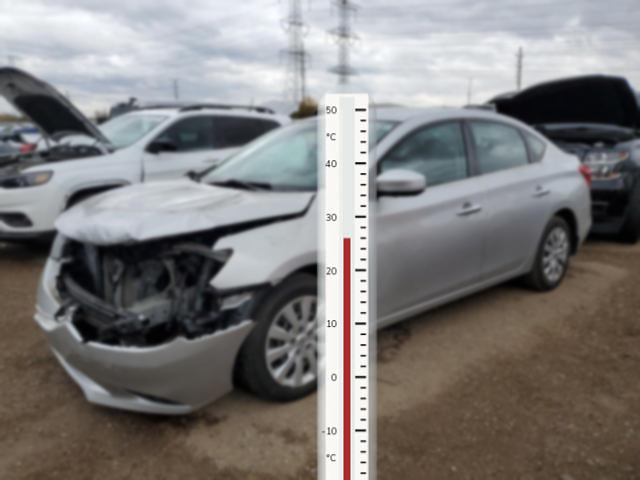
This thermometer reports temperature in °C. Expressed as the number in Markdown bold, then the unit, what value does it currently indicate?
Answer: **26** °C
